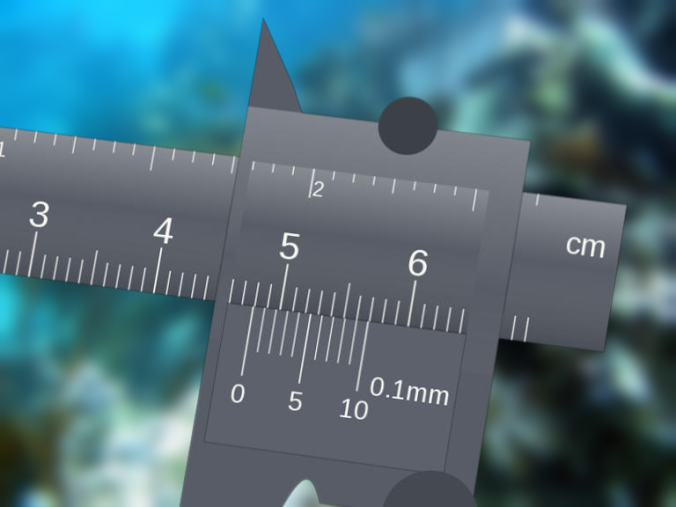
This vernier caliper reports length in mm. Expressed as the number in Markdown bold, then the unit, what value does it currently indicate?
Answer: **47.9** mm
